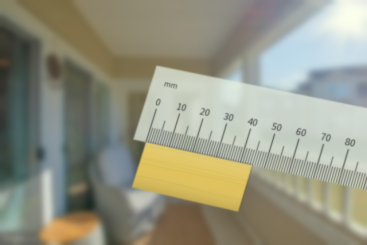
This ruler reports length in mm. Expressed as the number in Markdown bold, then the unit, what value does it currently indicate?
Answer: **45** mm
